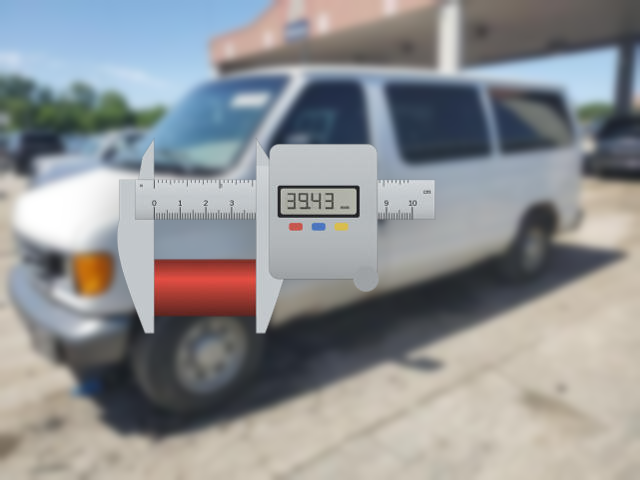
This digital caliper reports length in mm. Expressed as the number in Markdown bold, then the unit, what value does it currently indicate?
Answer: **39.43** mm
